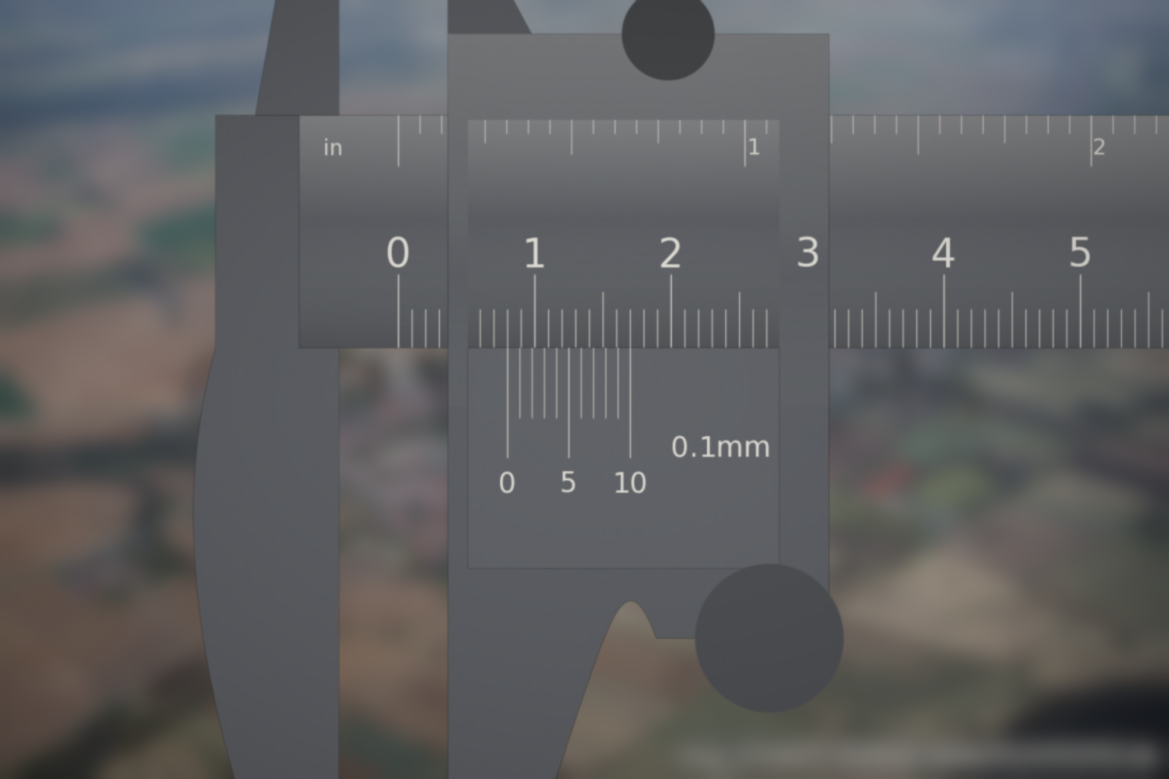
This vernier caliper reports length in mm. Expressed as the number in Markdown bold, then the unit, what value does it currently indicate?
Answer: **8.0** mm
